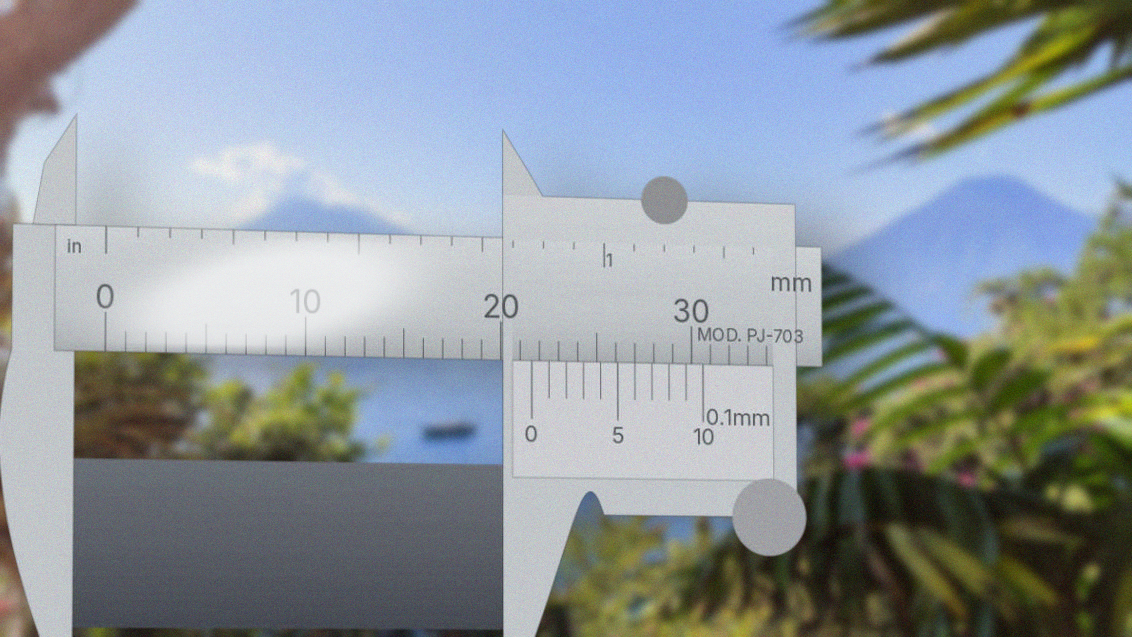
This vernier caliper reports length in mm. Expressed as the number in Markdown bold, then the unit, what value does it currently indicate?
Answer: **21.6** mm
